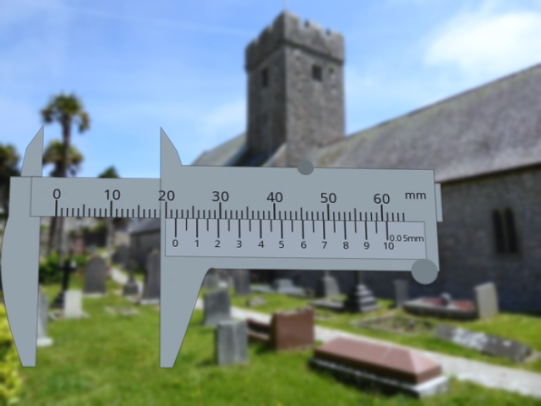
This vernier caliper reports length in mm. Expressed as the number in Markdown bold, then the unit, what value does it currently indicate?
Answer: **21.8** mm
